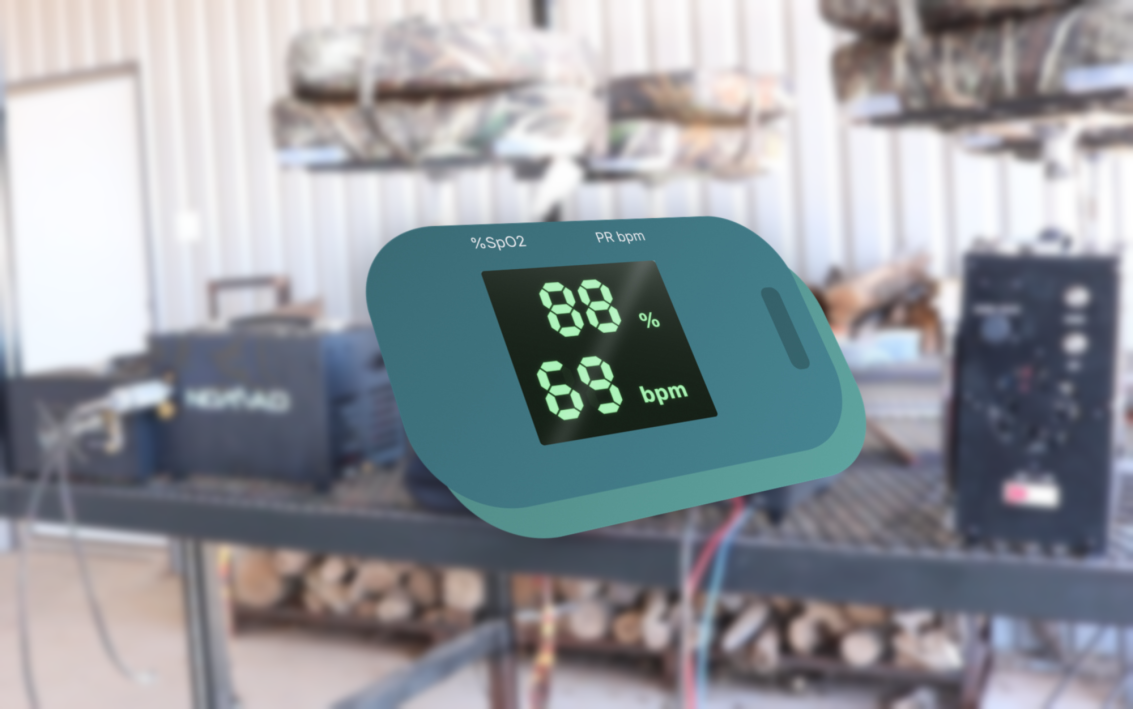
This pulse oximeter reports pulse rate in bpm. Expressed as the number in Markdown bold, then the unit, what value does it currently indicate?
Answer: **69** bpm
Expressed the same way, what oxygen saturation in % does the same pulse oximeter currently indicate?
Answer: **88** %
